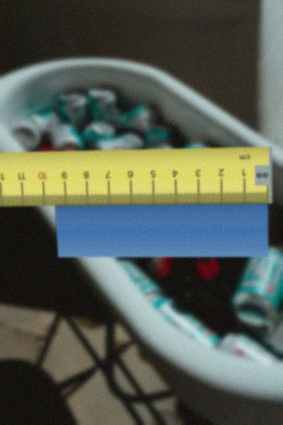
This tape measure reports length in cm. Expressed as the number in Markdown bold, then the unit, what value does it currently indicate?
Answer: **9.5** cm
